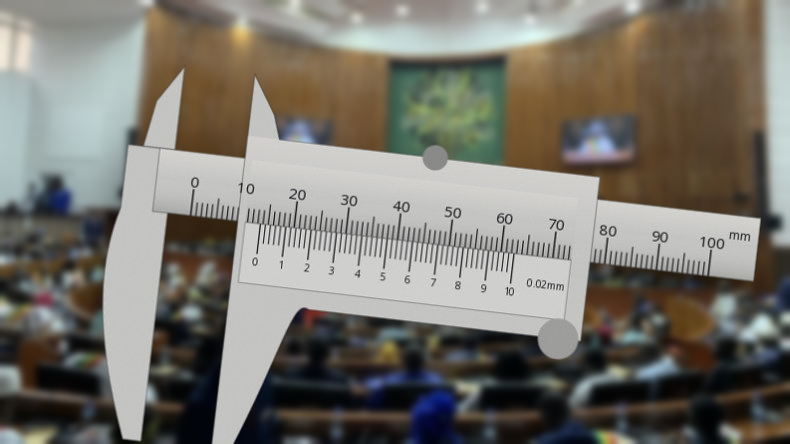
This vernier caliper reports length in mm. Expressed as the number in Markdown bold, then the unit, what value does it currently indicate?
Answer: **13.5** mm
